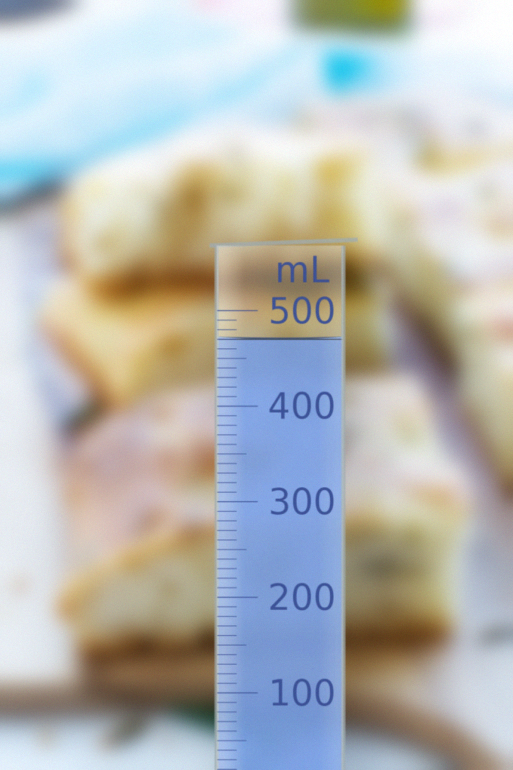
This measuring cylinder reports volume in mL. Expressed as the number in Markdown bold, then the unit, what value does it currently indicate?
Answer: **470** mL
